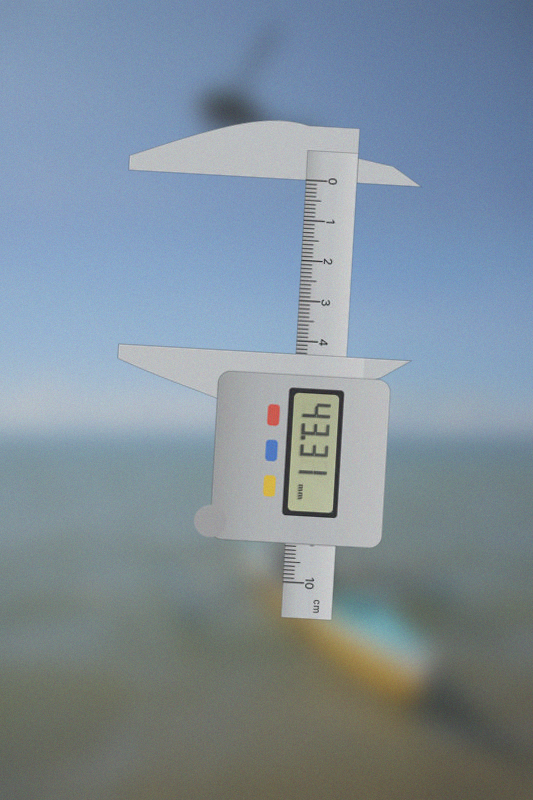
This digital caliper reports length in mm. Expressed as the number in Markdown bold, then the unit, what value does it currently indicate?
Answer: **43.31** mm
